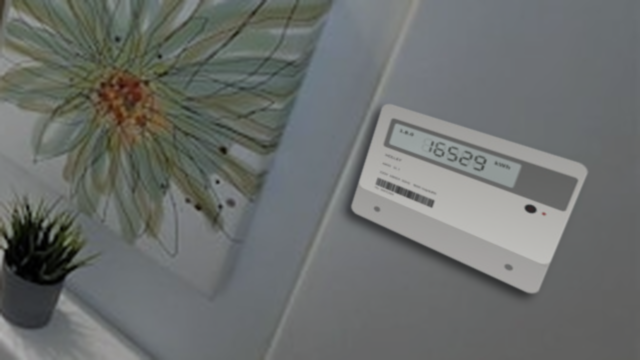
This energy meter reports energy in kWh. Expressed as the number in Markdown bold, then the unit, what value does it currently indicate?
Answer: **16529** kWh
